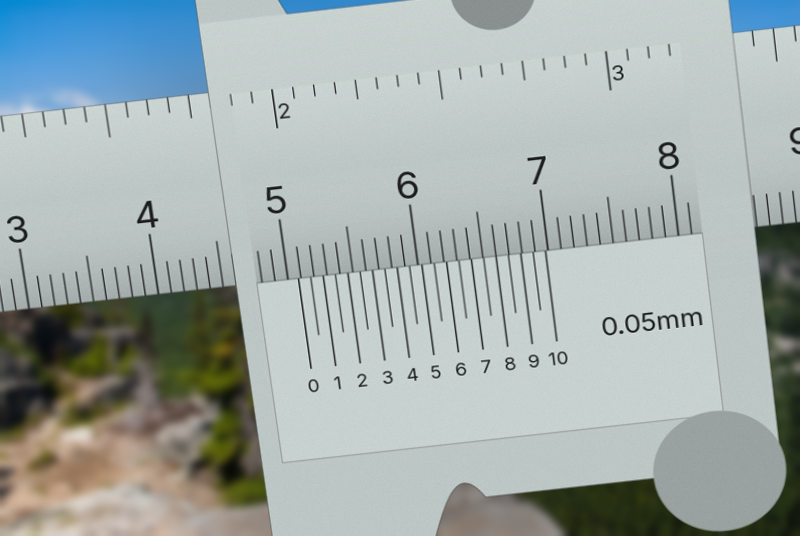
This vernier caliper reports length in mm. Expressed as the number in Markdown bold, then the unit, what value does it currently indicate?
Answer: **50.8** mm
